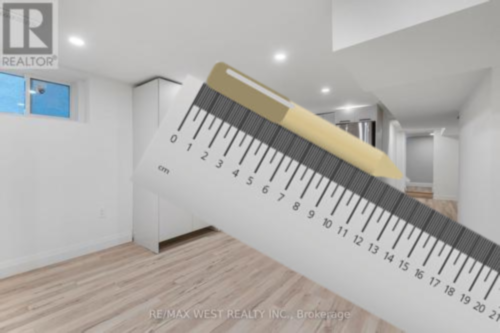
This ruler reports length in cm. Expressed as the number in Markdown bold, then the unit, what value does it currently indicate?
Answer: **13** cm
